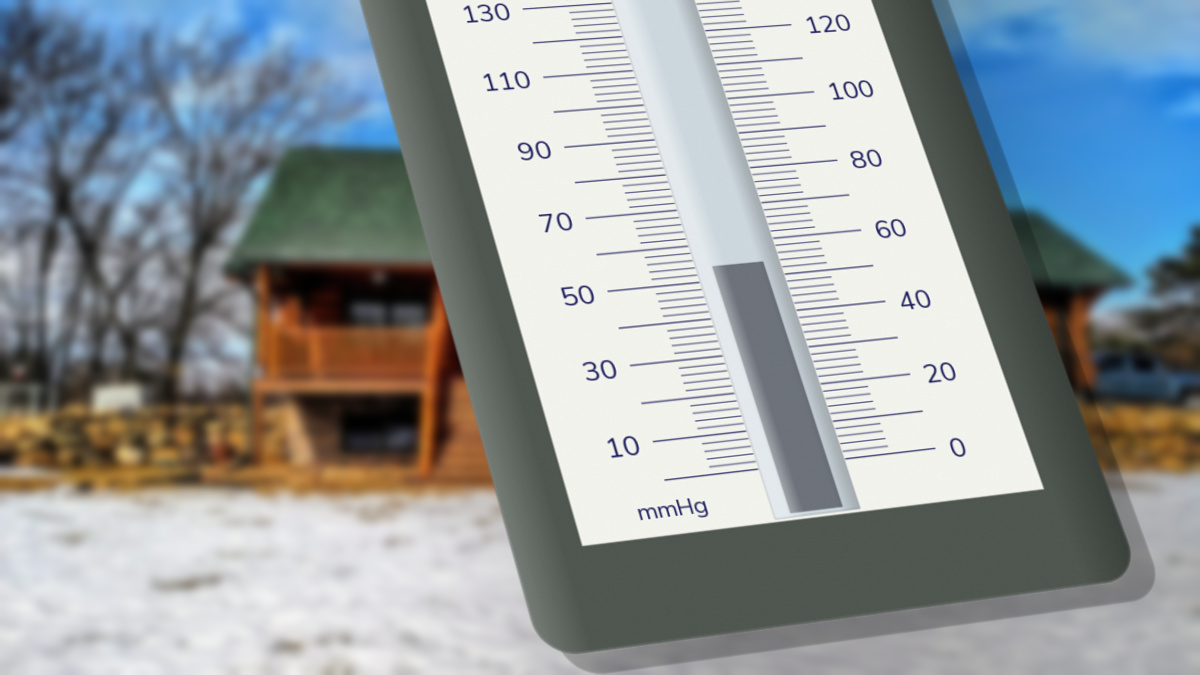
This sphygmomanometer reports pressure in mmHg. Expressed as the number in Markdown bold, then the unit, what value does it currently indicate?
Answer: **54** mmHg
